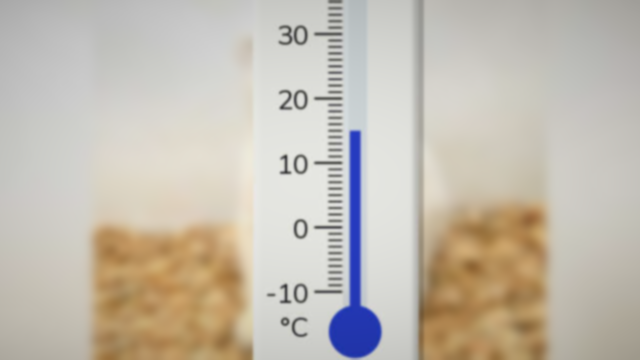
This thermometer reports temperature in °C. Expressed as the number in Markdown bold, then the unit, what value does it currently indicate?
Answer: **15** °C
